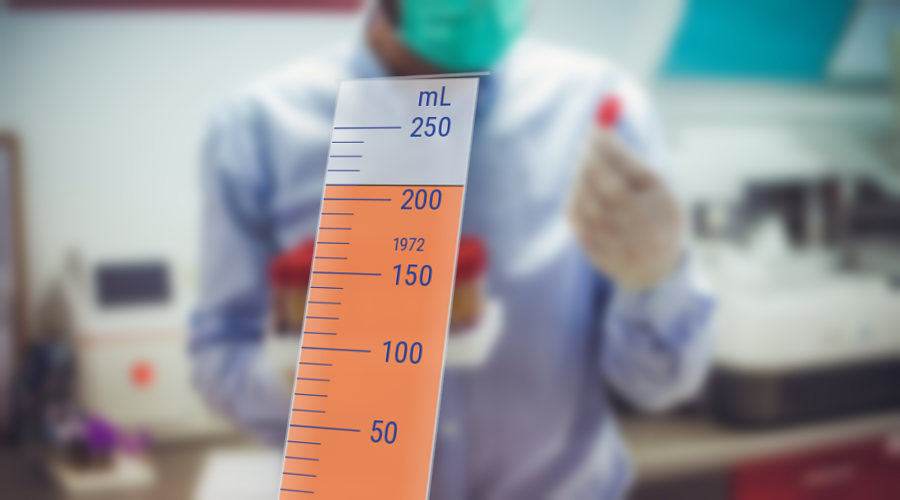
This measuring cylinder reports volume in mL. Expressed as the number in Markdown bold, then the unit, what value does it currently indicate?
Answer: **210** mL
